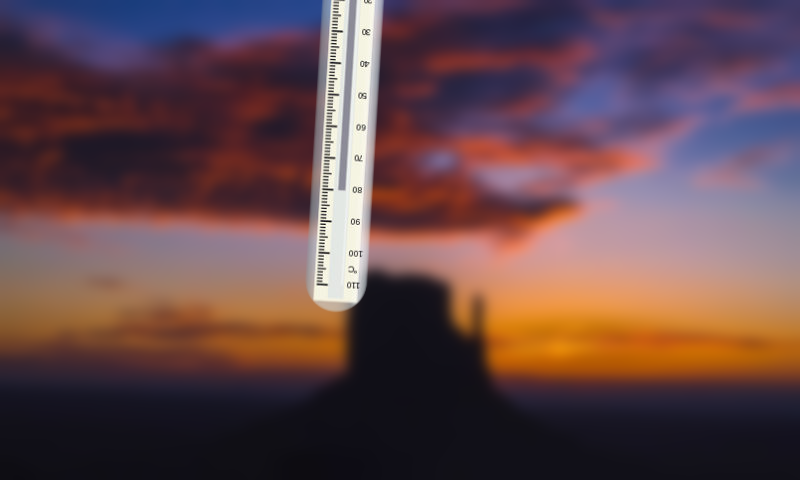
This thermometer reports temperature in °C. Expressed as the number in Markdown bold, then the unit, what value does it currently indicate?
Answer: **80** °C
